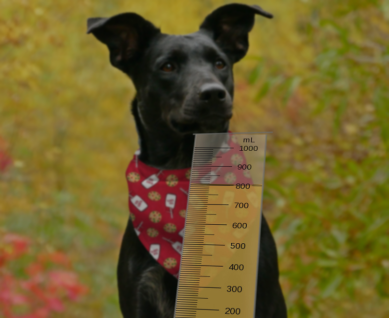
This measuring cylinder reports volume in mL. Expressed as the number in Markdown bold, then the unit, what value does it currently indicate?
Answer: **800** mL
